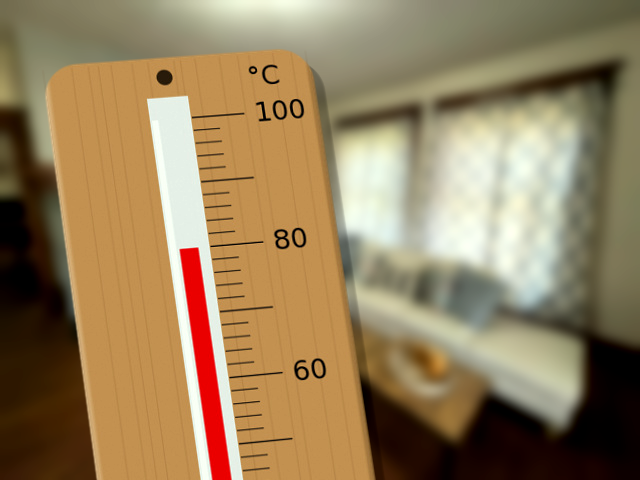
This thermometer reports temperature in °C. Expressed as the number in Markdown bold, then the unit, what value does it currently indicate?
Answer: **80** °C
